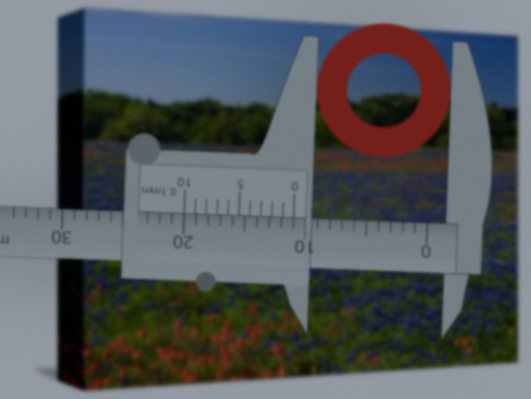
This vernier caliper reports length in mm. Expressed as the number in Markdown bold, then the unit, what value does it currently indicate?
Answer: **11.0** mm
